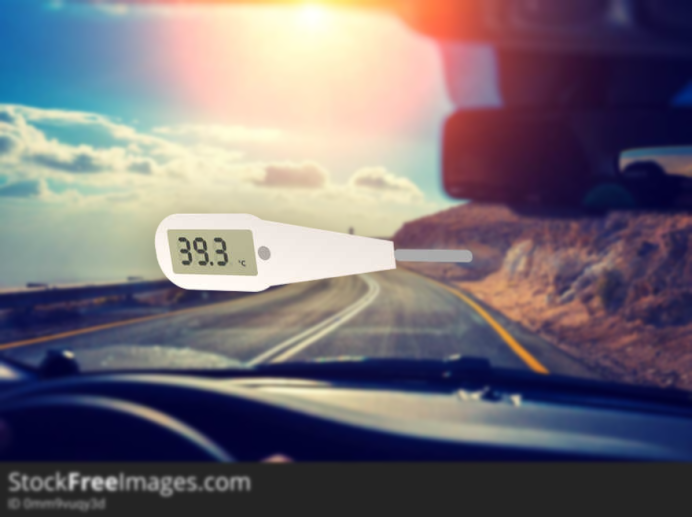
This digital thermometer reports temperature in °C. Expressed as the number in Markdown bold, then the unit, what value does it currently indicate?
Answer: **39.3** °C
